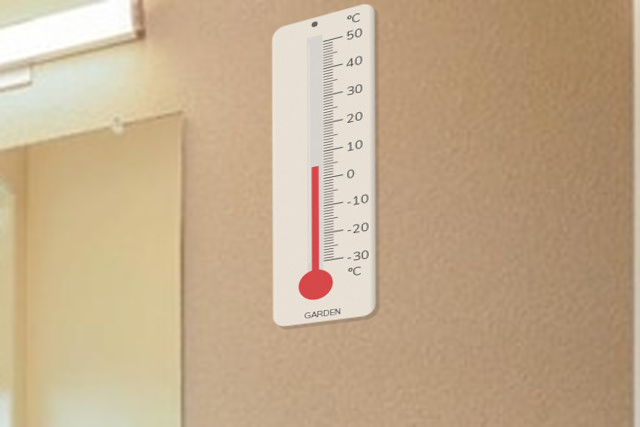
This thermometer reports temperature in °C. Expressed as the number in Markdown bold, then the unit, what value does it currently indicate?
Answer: **5** °C
